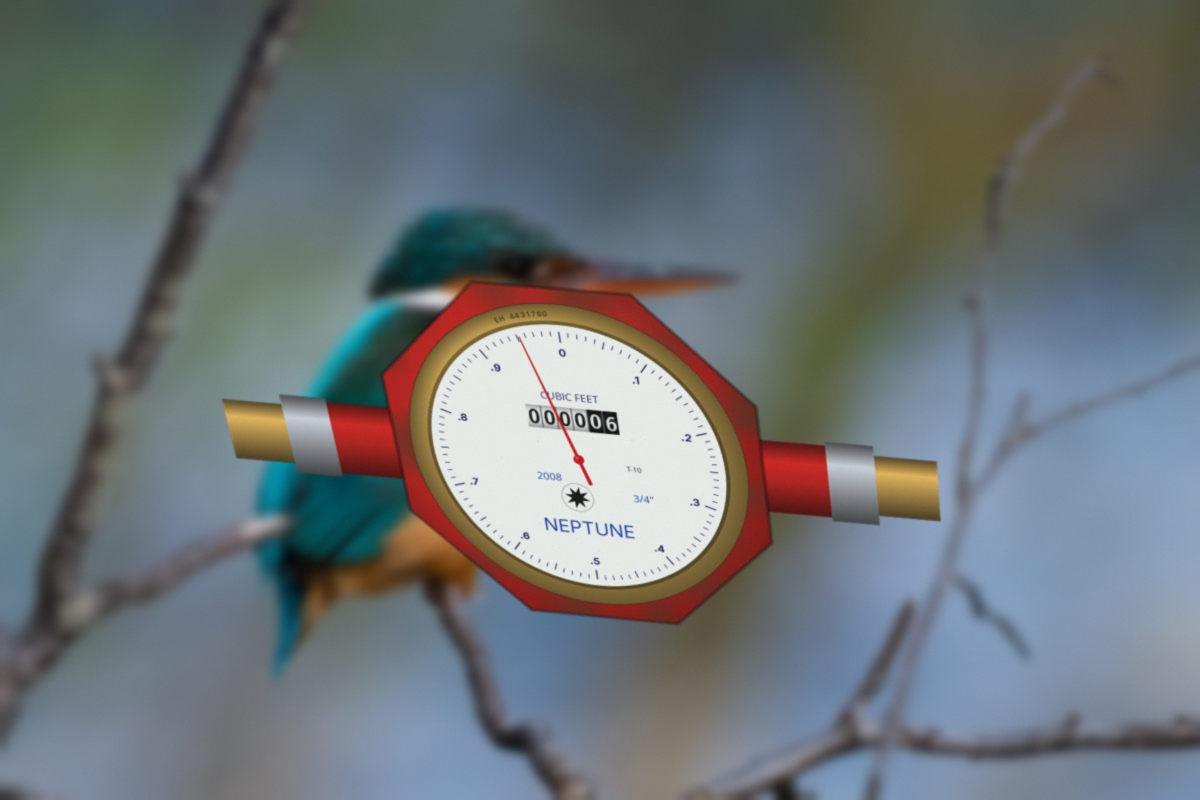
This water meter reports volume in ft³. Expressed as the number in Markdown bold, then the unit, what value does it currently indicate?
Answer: **5.95** ft³
